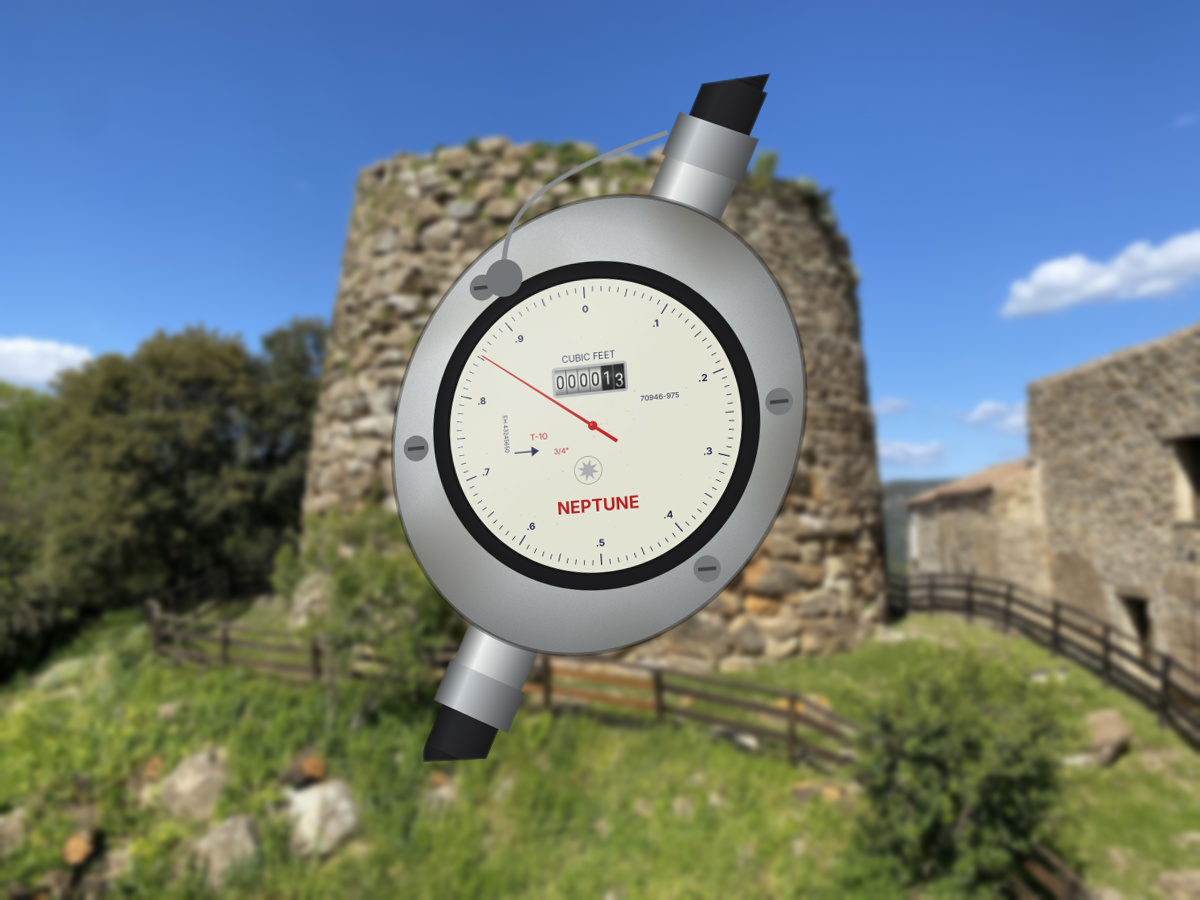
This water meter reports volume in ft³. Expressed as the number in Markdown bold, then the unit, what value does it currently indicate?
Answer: **12.85** ft³
